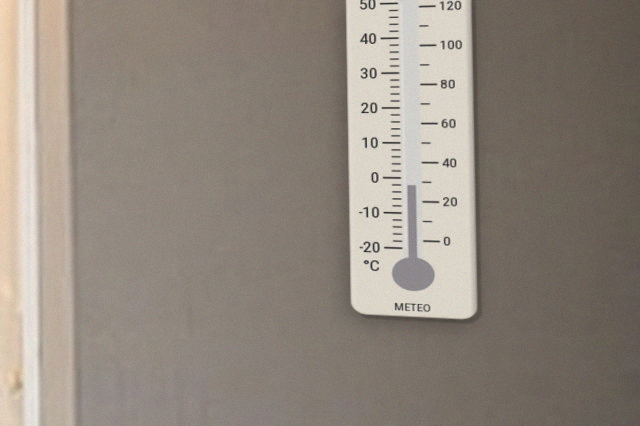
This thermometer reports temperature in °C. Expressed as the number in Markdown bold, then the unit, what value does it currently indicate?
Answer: **-2** °C
